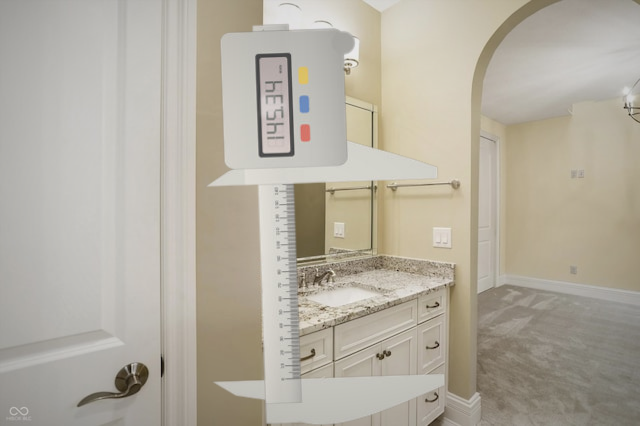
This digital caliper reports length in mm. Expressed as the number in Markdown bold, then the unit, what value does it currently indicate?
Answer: **145.34** mm
